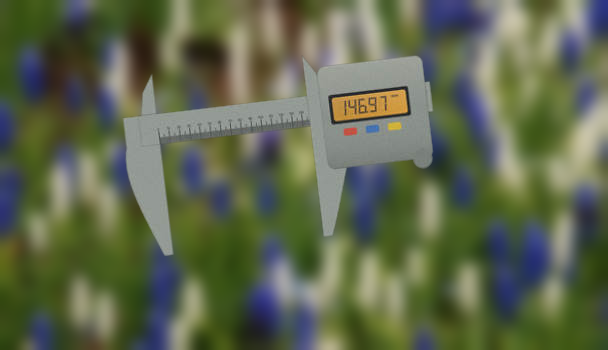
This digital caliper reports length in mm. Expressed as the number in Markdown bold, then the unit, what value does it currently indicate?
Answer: **146.97** mm
